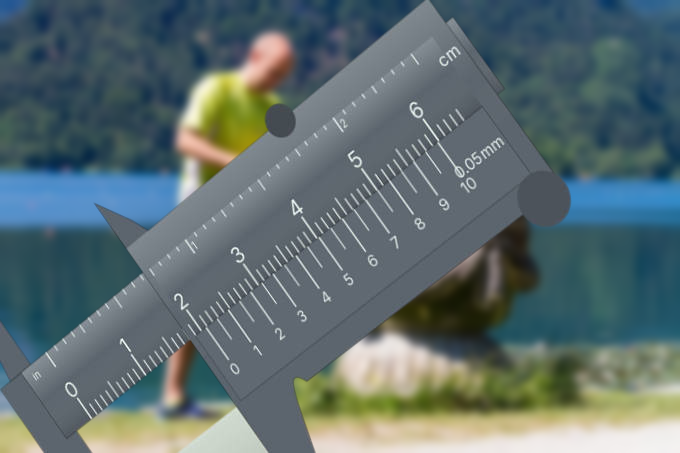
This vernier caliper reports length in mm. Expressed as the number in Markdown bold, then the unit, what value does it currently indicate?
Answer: **20.8** mm
